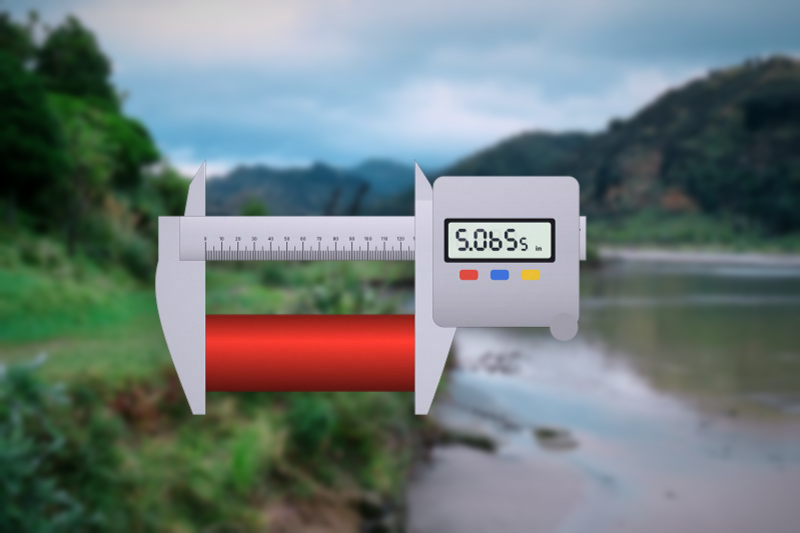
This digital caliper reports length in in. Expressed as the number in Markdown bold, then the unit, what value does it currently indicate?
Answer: **5.0655** in
